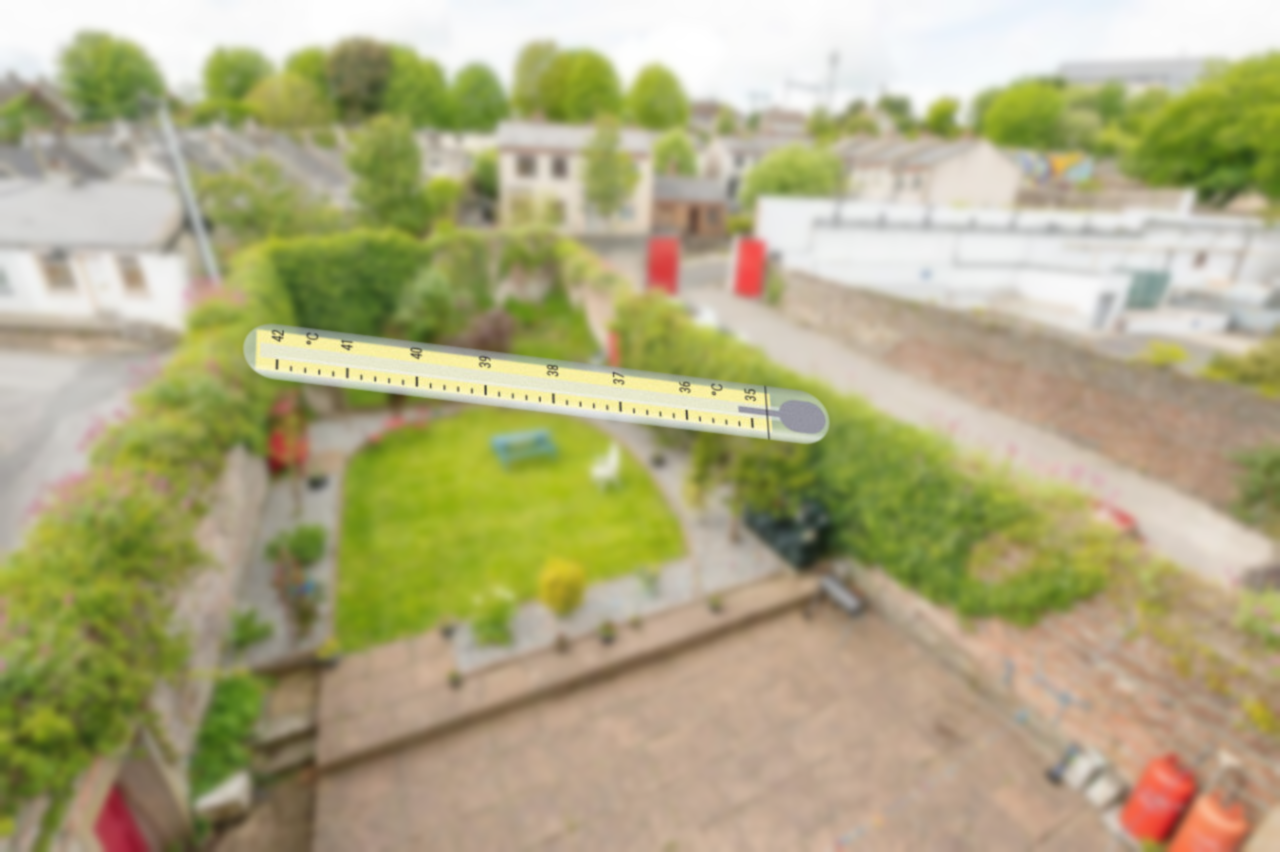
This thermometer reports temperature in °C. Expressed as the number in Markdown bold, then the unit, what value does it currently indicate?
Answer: **35.2** °C
